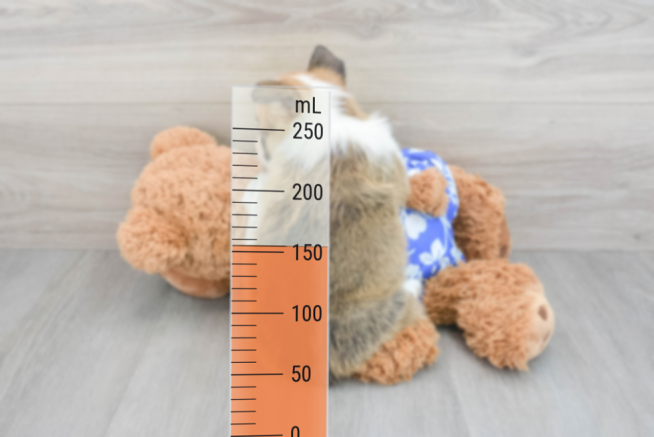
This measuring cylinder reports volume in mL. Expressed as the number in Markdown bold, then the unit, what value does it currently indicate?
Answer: **155** mL
